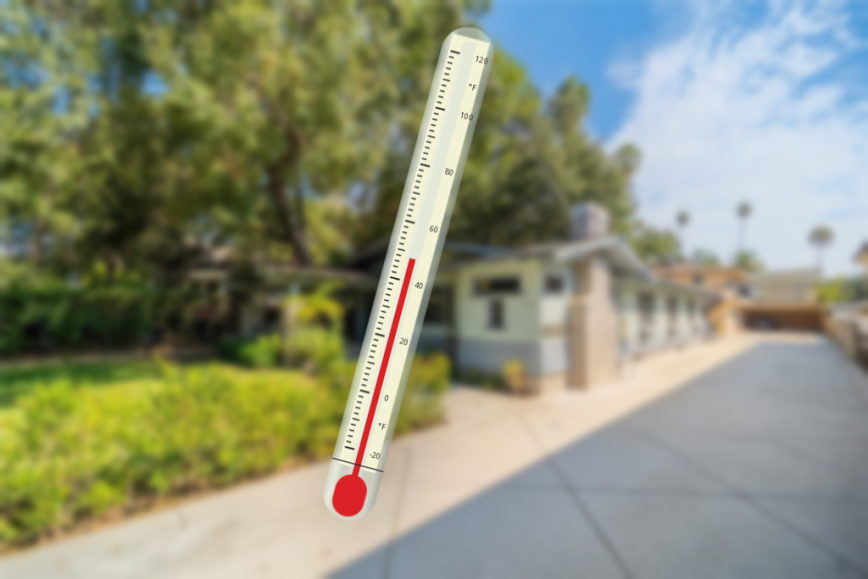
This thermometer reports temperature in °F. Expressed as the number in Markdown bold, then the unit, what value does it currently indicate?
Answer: **48** °F
